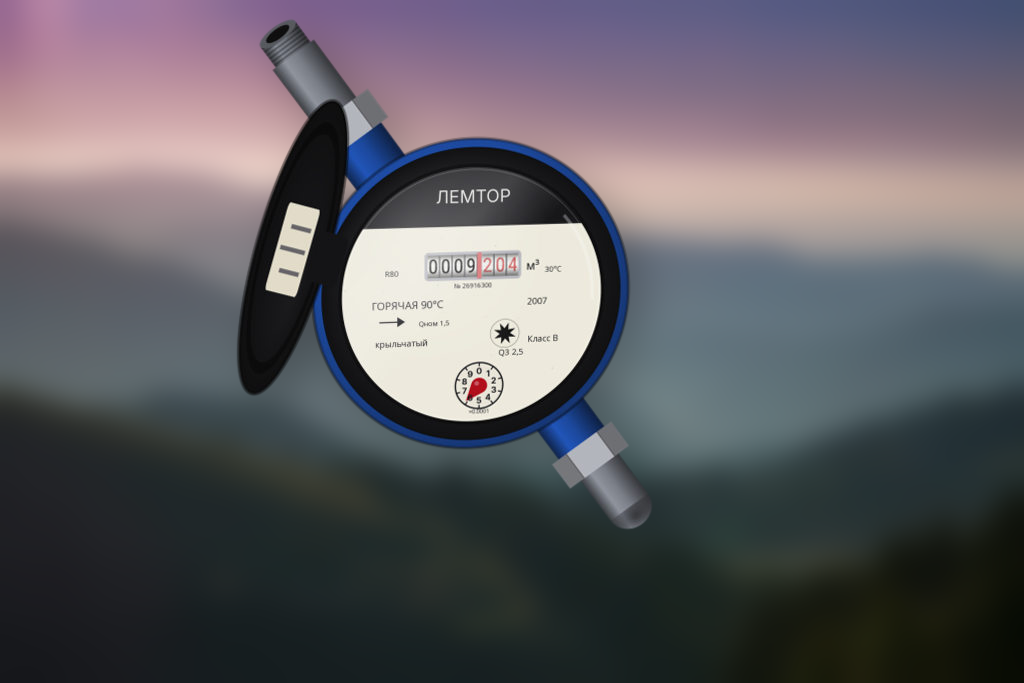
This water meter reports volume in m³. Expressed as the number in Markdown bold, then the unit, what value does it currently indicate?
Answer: **9.2046** m³
